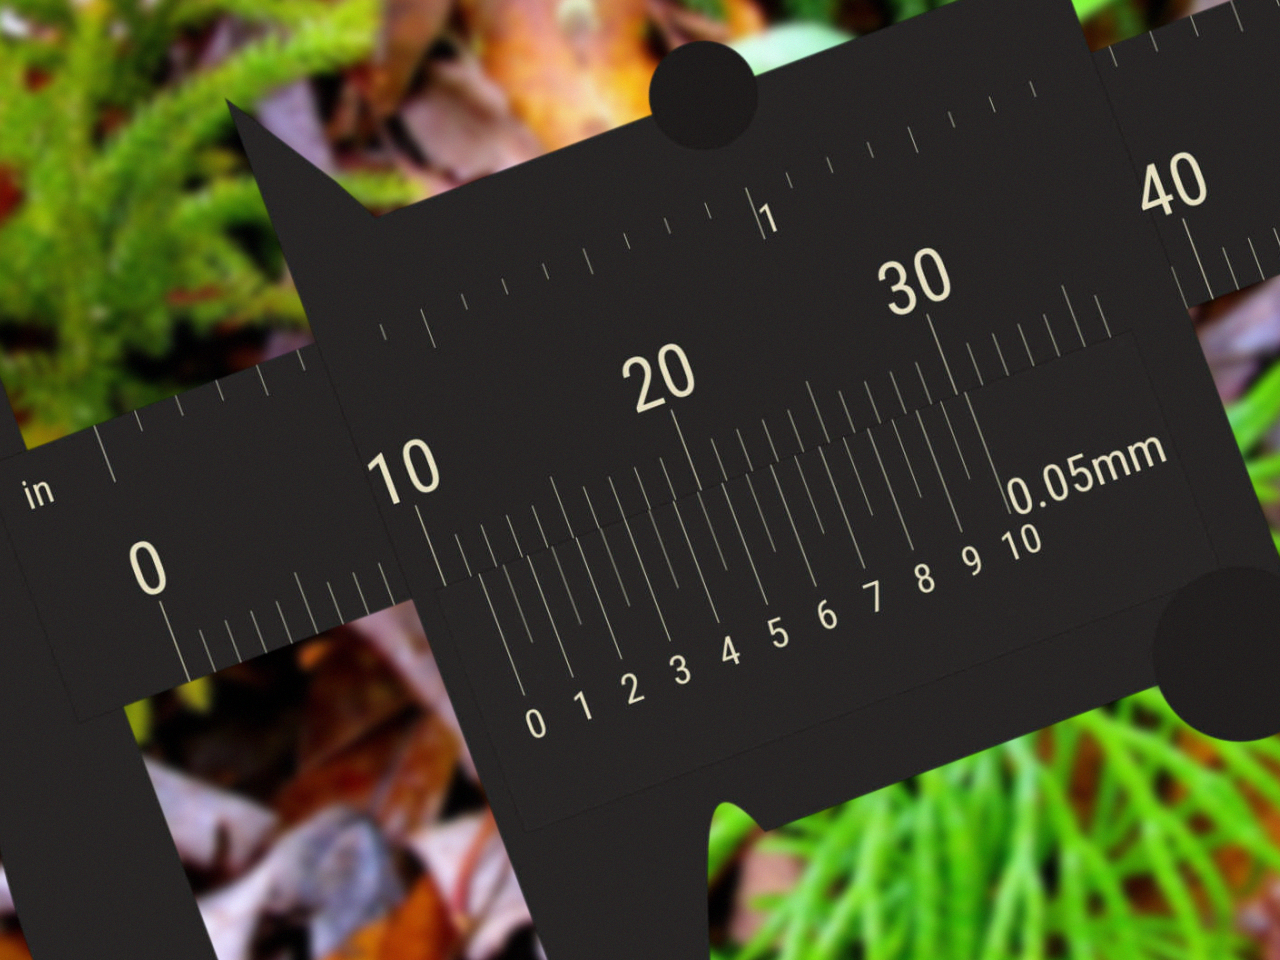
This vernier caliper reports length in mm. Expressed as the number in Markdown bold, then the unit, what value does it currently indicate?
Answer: **11.30** mm
